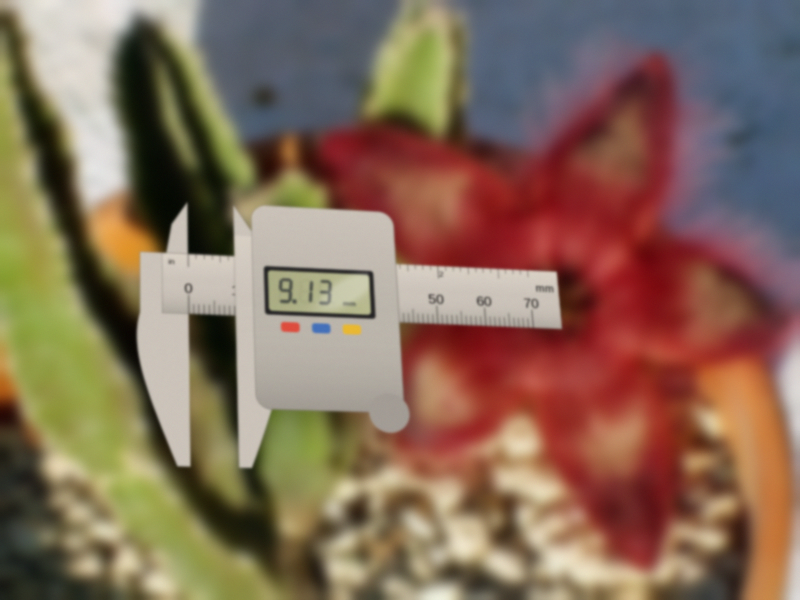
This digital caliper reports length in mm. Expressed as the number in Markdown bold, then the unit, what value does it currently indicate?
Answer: **9.13** mm
